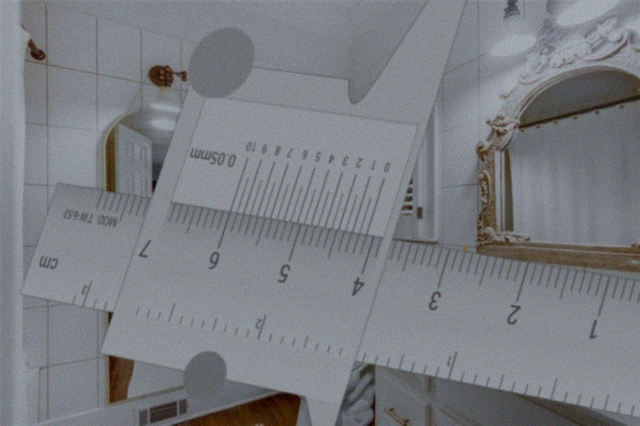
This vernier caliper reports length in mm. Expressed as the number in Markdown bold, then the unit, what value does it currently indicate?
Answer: **41.0** mm
